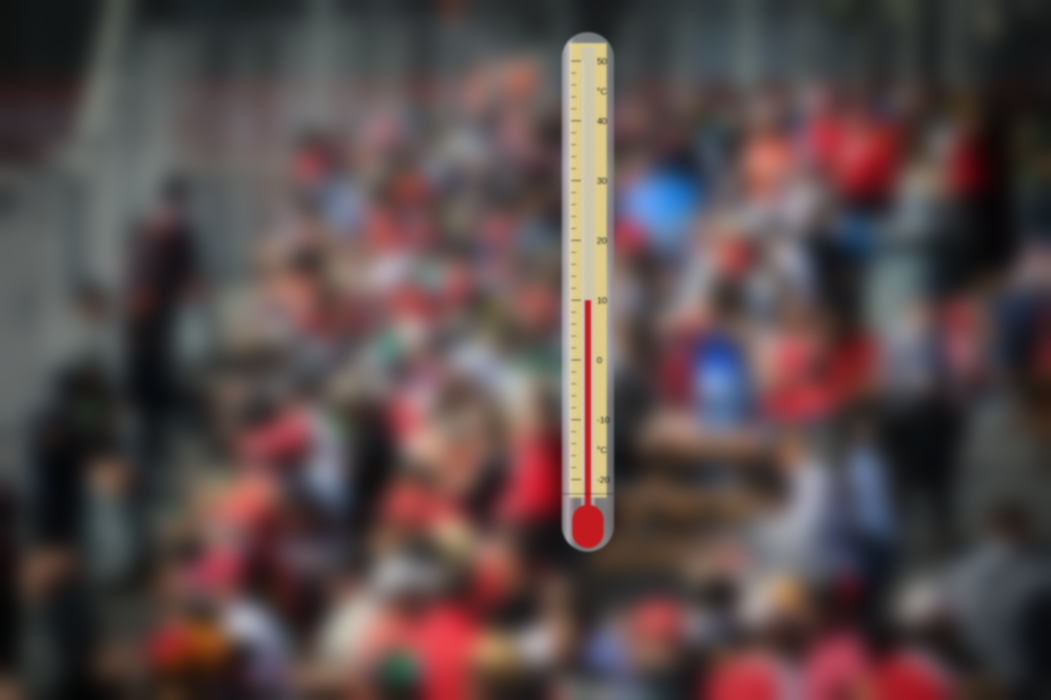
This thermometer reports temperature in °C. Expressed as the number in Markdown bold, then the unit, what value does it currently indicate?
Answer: **10** °C
